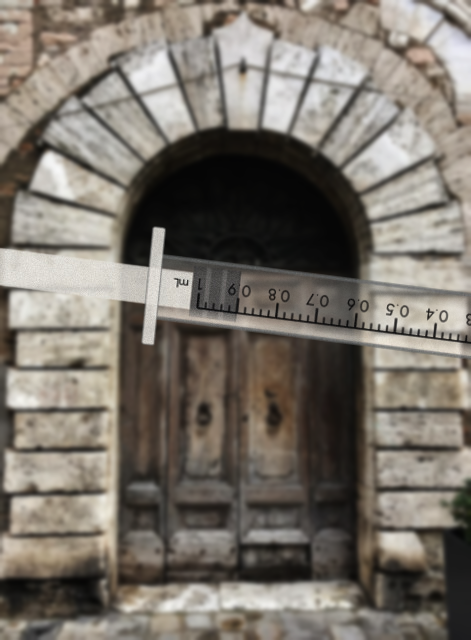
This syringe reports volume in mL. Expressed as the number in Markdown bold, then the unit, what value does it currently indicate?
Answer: **0.9** mL
